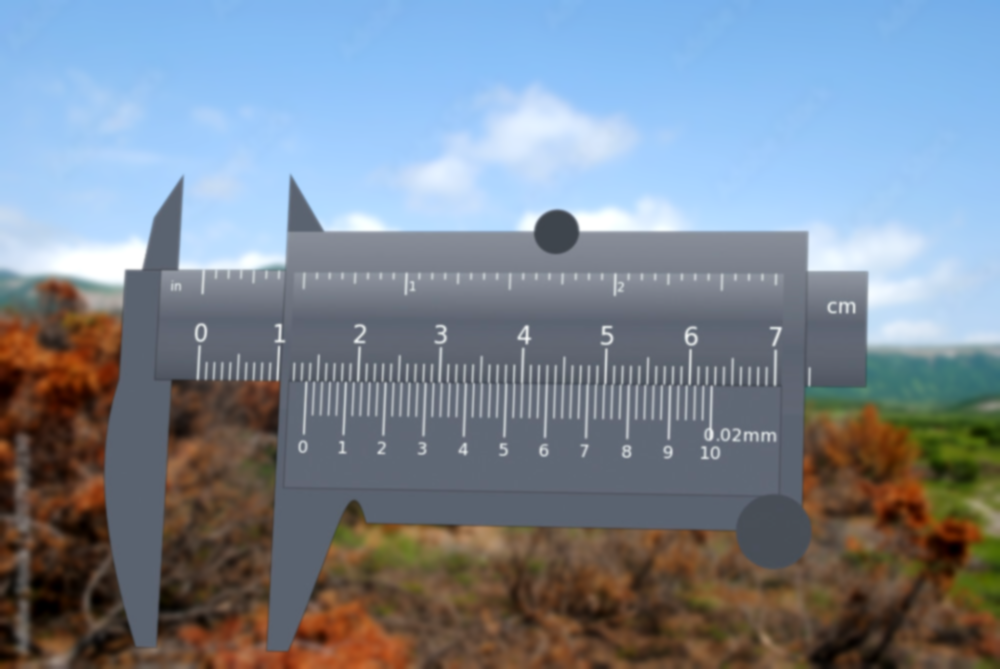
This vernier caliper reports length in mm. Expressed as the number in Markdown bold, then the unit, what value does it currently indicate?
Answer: **13.6** mm
